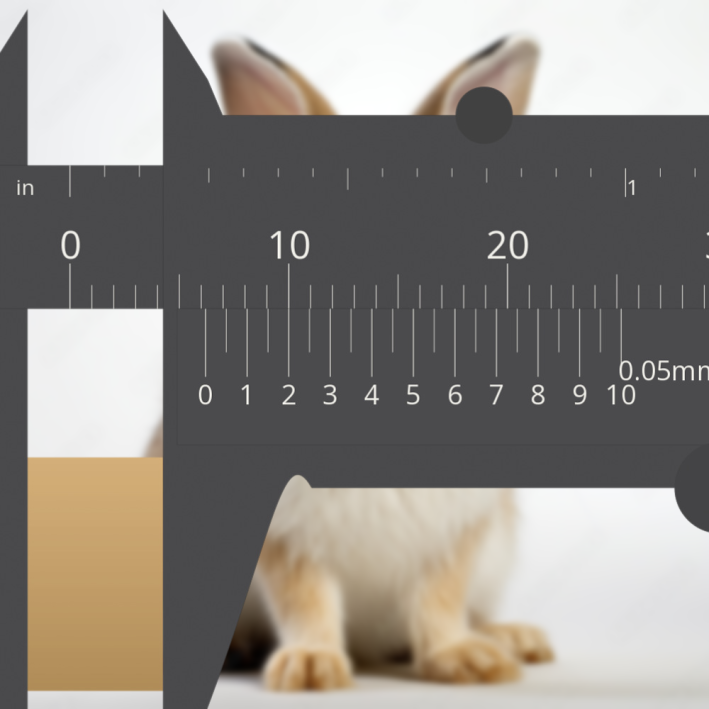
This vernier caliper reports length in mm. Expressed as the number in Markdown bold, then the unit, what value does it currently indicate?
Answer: **6.20** mm
